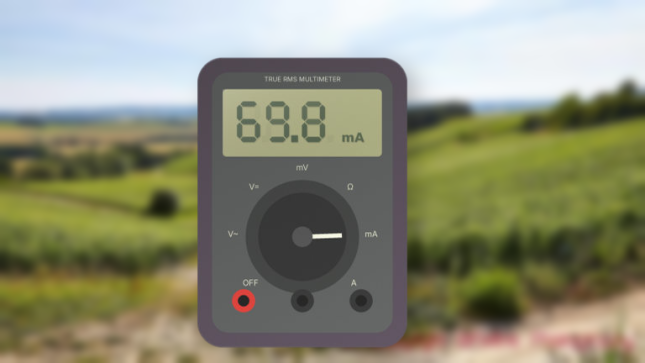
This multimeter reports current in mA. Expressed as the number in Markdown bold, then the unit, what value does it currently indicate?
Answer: **69.8** mA
